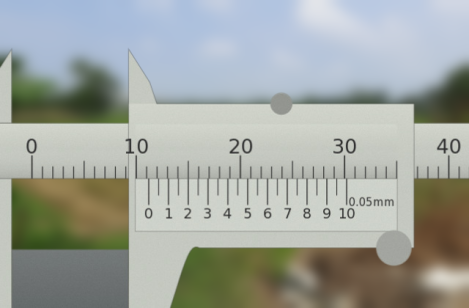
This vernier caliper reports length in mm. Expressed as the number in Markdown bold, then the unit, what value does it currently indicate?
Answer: **11.2** mm
